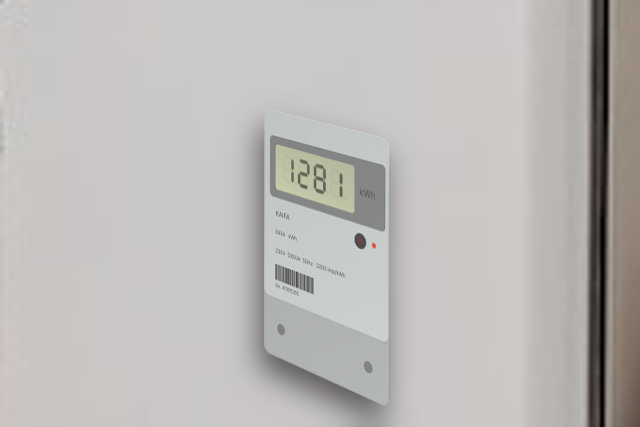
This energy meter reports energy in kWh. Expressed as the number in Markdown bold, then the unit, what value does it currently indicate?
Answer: **1281** kWh
